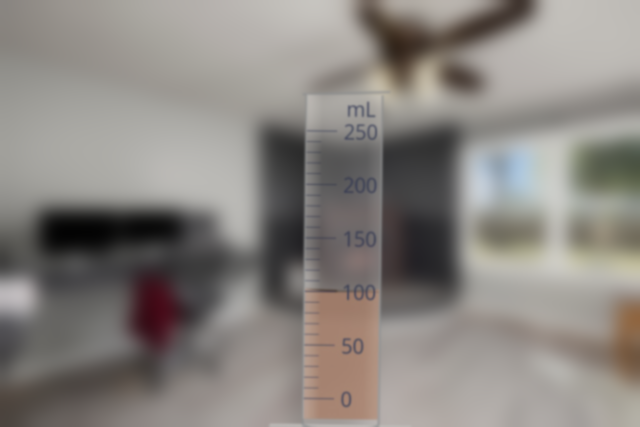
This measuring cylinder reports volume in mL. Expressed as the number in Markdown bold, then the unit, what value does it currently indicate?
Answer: **100** mL
